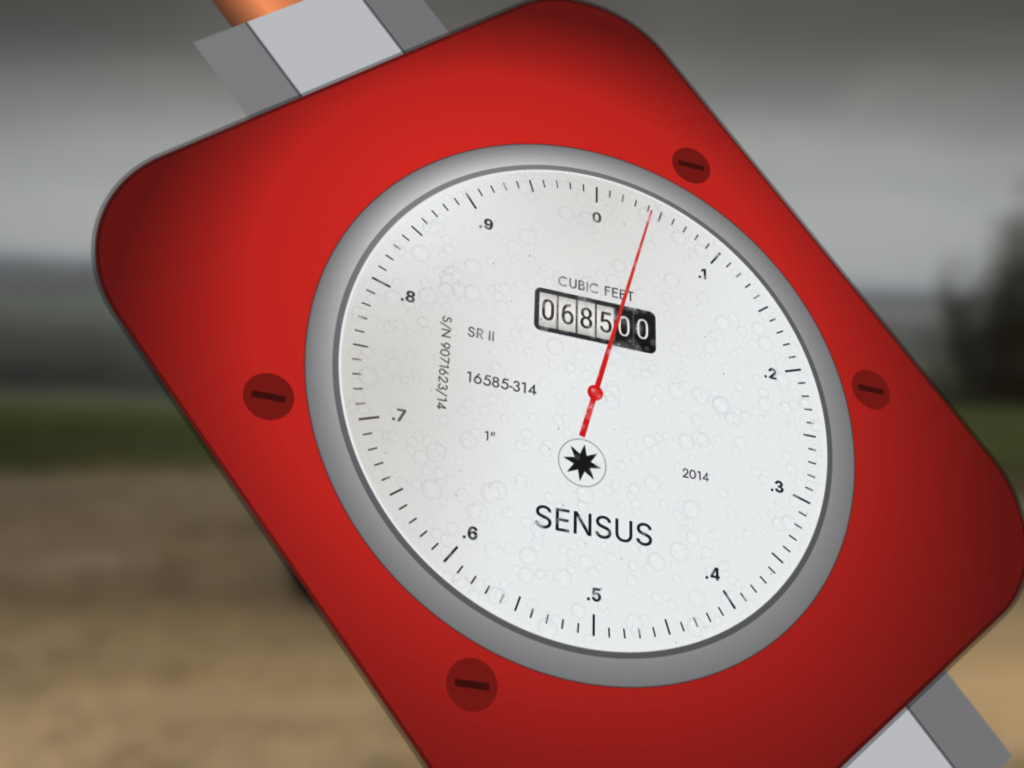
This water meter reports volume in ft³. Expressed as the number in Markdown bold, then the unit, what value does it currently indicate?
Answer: **68500.04** ft³
